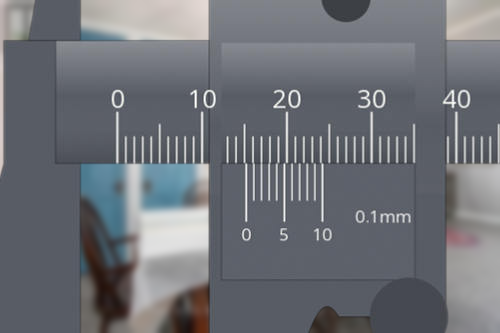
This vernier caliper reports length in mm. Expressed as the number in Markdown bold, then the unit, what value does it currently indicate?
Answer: **15.2** mm
